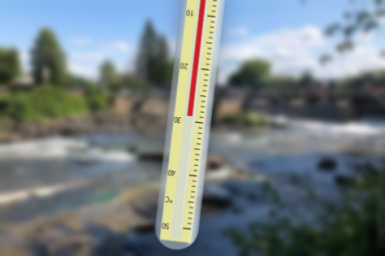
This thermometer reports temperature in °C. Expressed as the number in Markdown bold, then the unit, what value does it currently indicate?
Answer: **29** °C
